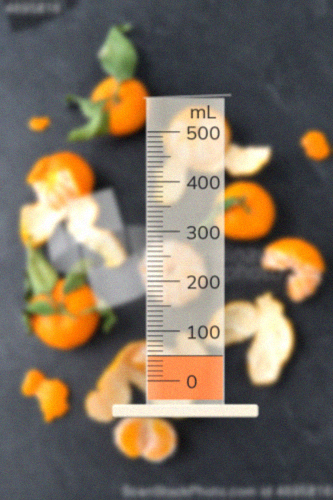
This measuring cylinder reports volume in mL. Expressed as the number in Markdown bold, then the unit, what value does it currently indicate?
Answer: **50** mL
